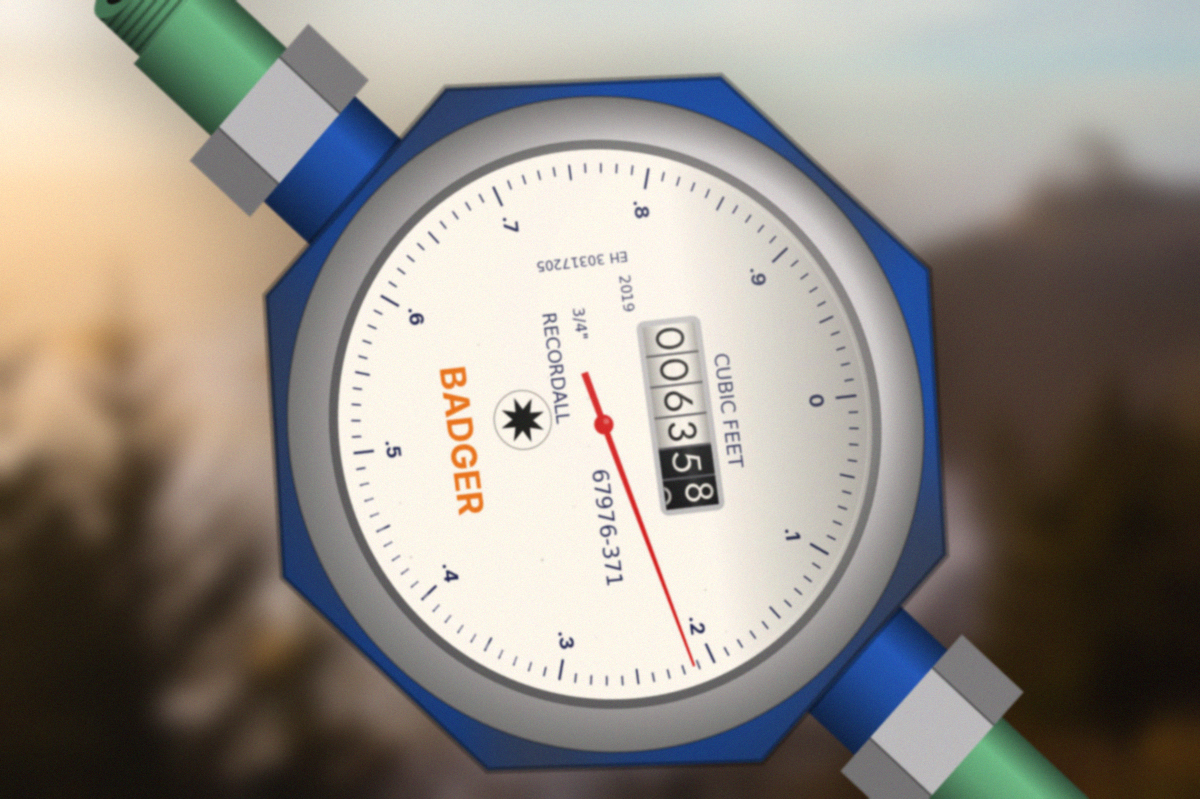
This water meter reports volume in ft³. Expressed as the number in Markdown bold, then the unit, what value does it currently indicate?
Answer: **6358.21** ft³
